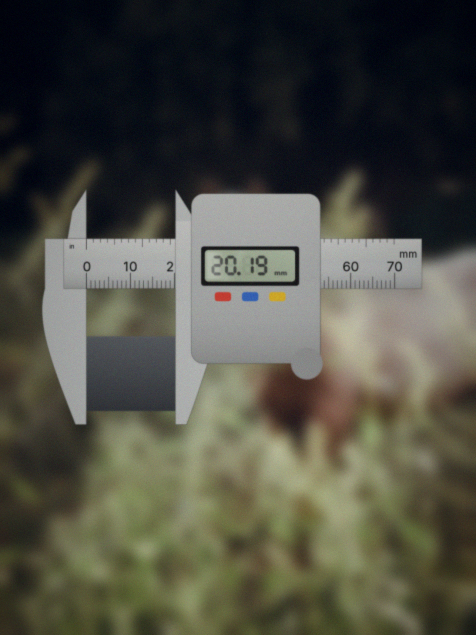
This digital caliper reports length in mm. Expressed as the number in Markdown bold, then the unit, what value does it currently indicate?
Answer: **20.19** mm
